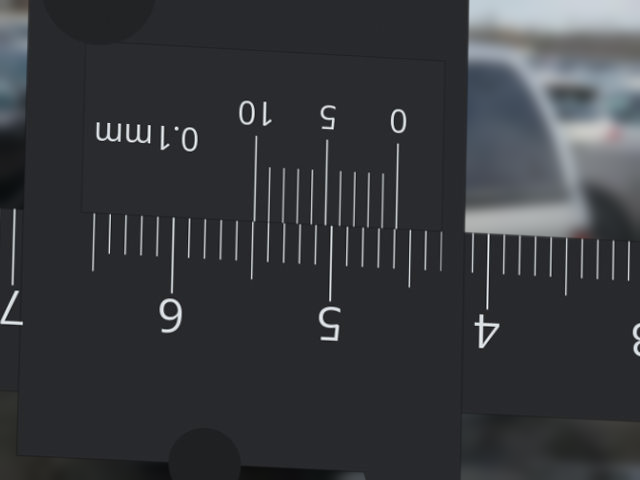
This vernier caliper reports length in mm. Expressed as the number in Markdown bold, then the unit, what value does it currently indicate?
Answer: **45.9** mm
